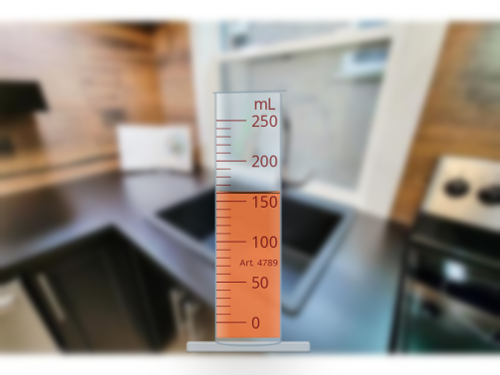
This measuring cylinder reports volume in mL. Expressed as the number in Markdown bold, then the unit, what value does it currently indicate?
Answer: **160** mL
